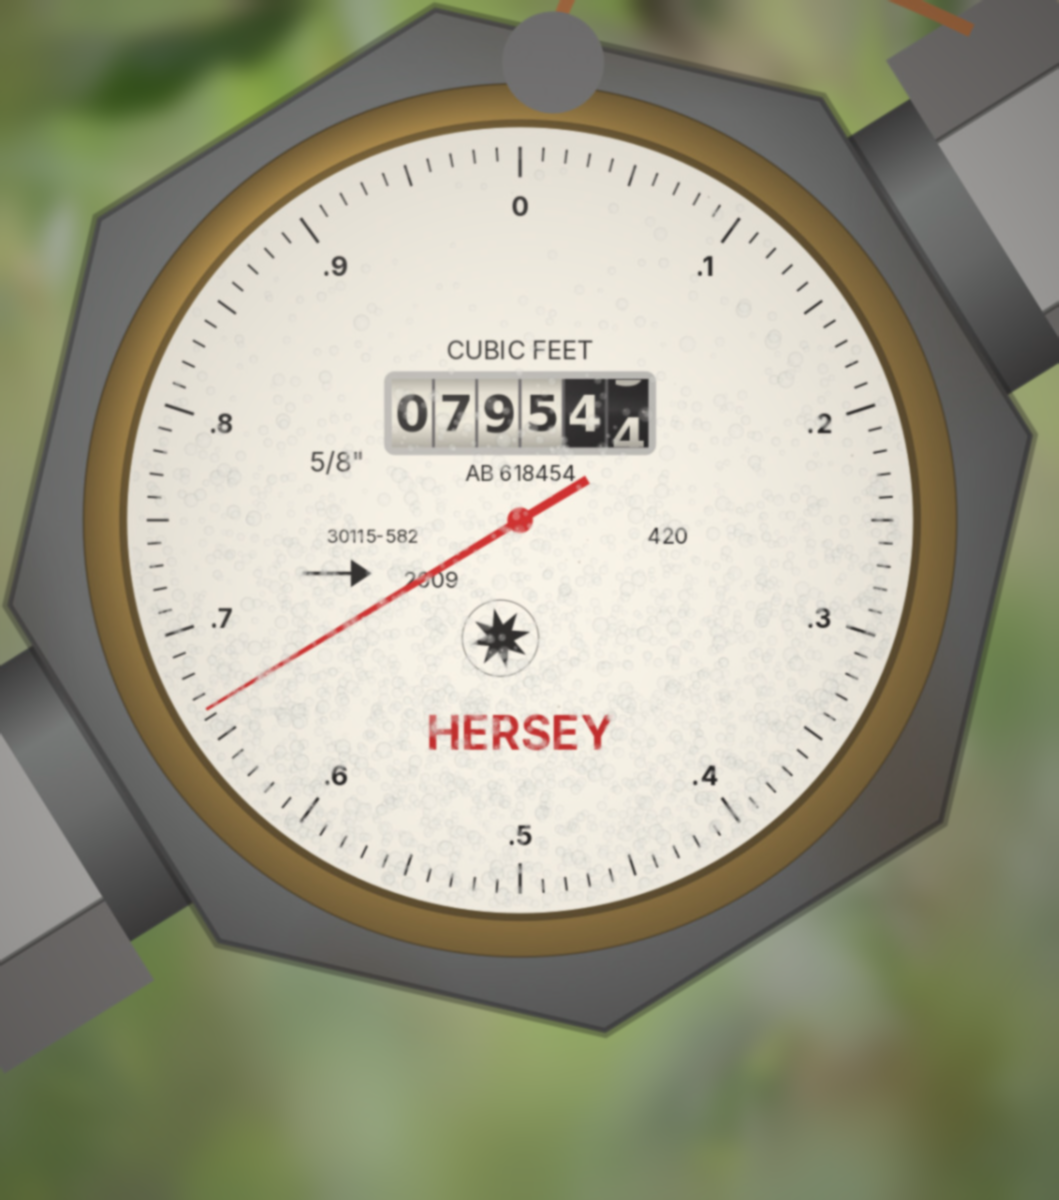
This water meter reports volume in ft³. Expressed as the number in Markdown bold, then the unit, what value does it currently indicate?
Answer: **79543.66** ft³
